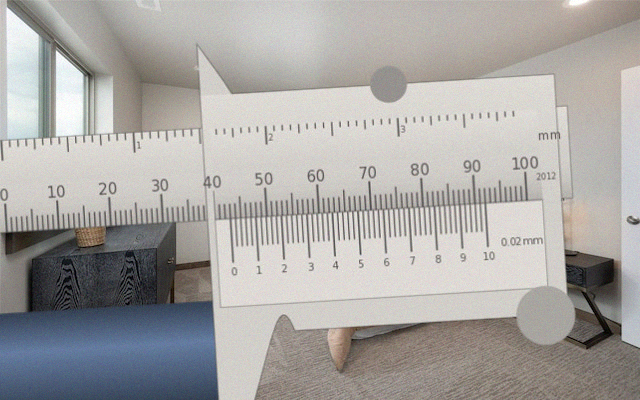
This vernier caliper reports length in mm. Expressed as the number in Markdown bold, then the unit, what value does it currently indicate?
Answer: **43.0** mm
